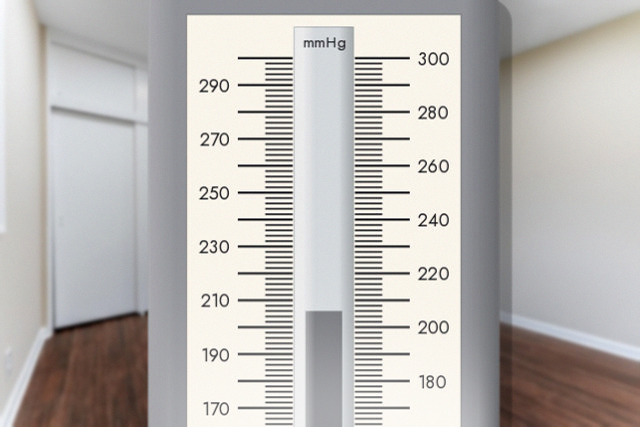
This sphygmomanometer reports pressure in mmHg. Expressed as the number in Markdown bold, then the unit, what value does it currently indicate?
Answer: **206** mmHg
